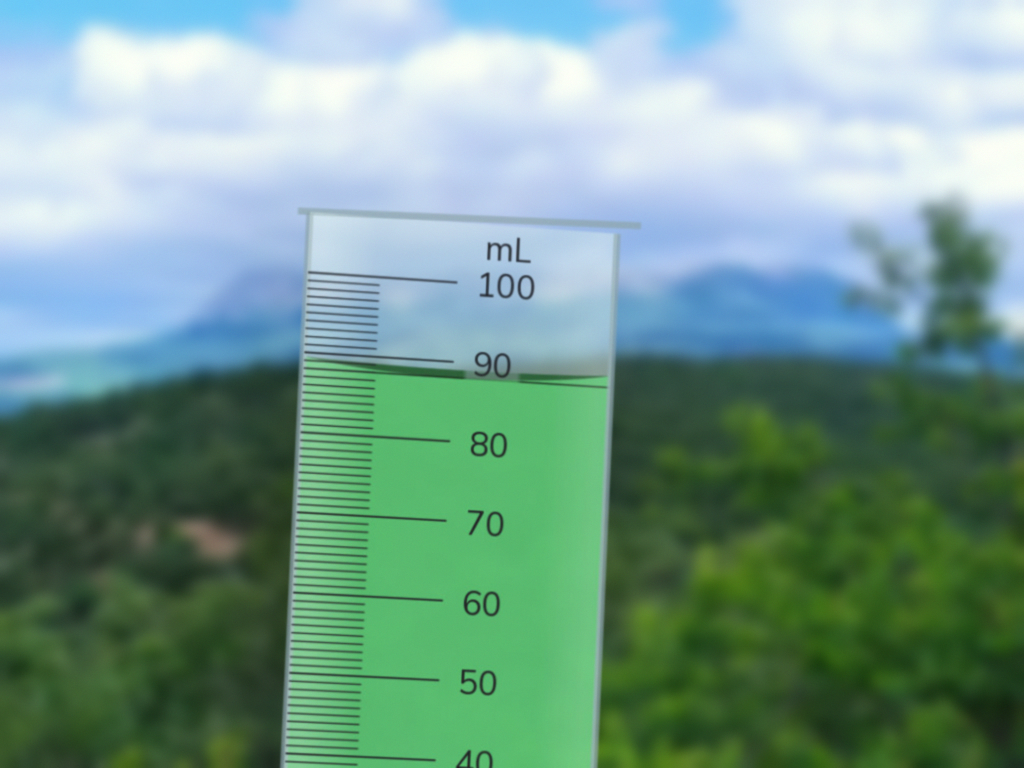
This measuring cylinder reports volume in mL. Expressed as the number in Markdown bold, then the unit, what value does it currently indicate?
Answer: **88** mL
